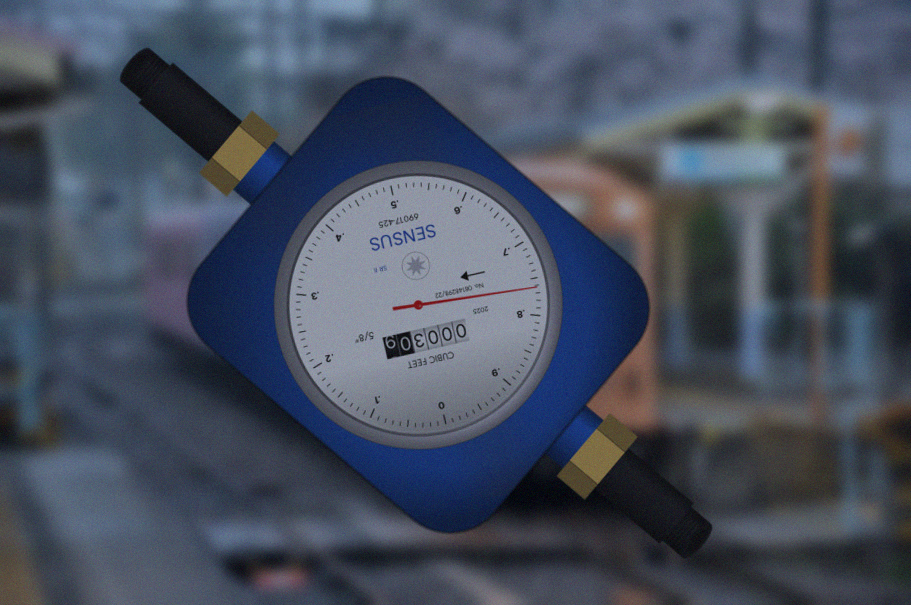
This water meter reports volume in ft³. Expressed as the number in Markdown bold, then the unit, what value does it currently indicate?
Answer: **308.76** ft³
